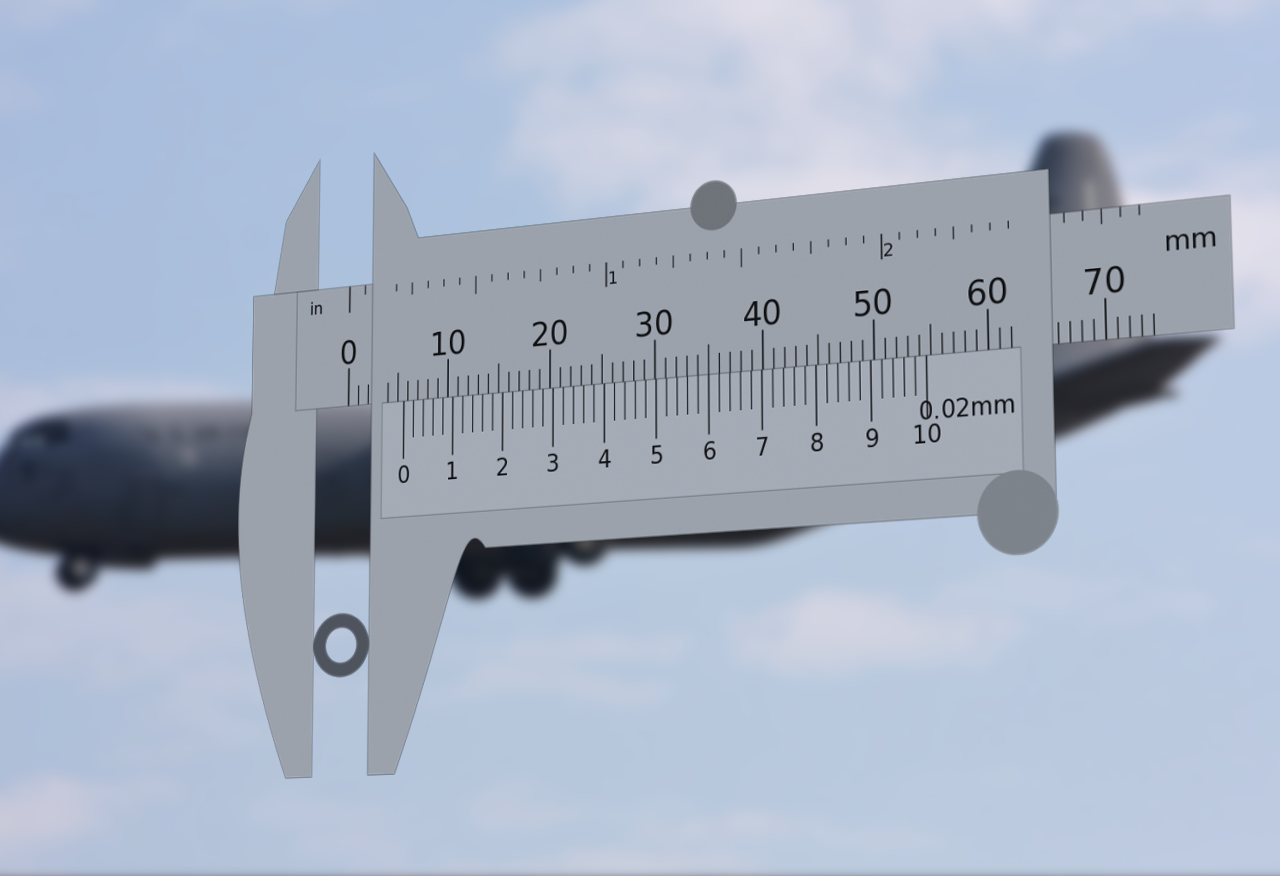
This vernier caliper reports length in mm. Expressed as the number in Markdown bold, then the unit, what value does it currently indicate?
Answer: **5.6** mm
